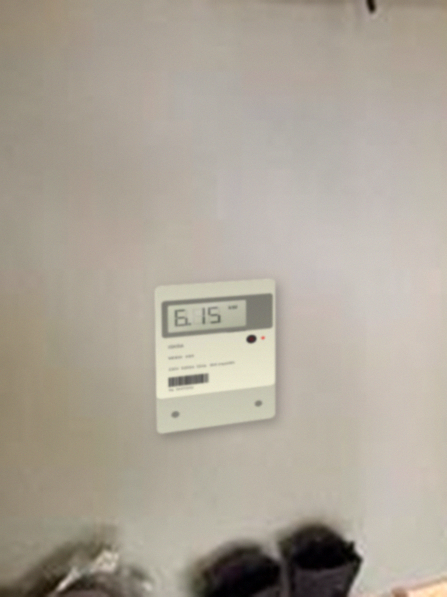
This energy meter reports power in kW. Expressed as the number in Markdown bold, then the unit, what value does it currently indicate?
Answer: **6.15** kW
